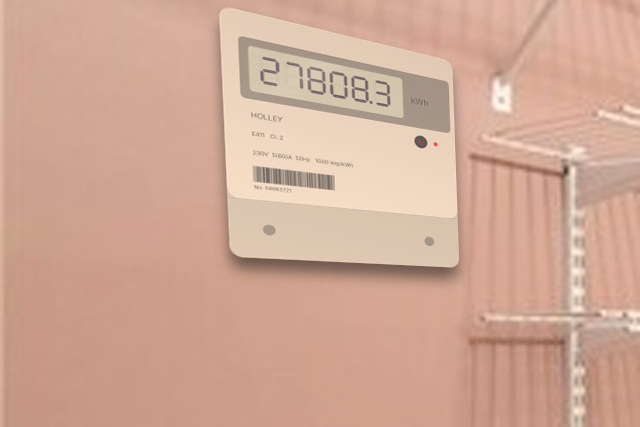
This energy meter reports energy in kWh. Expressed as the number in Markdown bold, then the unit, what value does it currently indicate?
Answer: **27808.3** kWh
